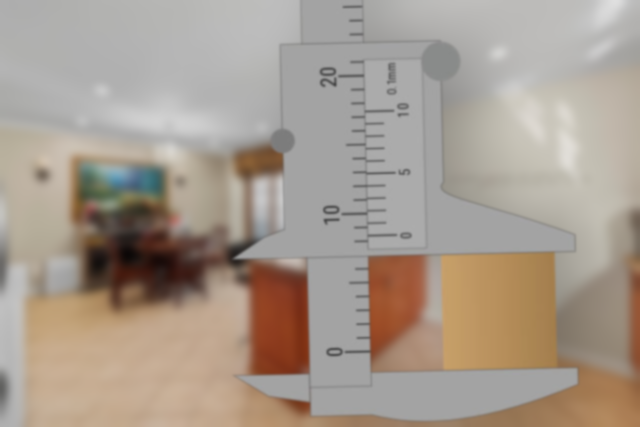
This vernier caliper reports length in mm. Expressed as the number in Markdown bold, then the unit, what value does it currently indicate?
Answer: **8.4** mm
